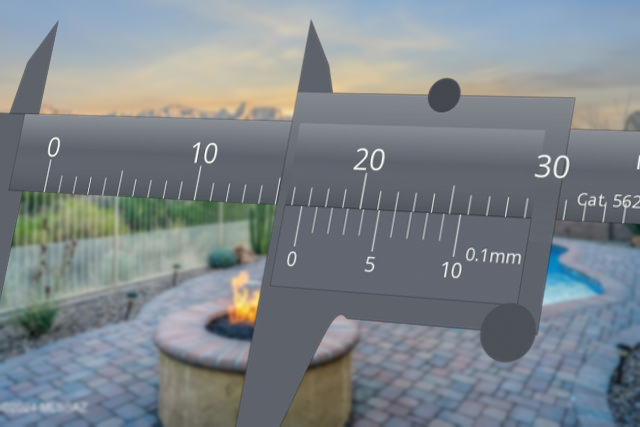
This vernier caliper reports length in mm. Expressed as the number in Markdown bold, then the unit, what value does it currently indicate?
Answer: **16.6** mm
